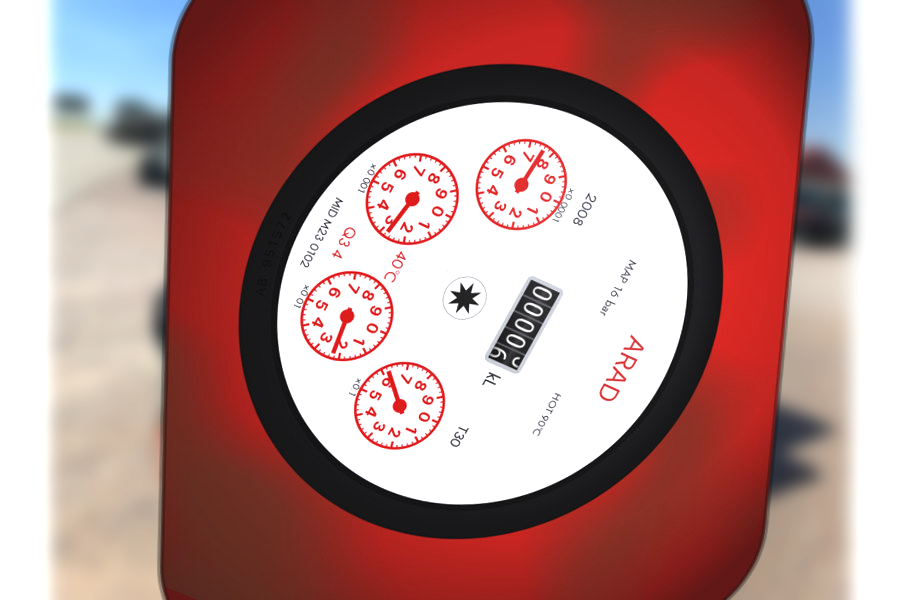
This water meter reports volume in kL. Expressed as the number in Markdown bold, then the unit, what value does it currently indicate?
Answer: **5.6227** kL
